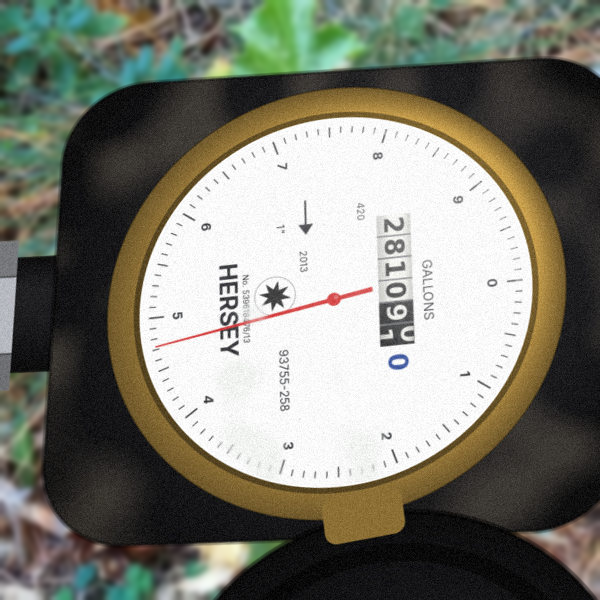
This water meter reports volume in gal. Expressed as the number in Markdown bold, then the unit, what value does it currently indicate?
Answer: **2810904.7** gal
